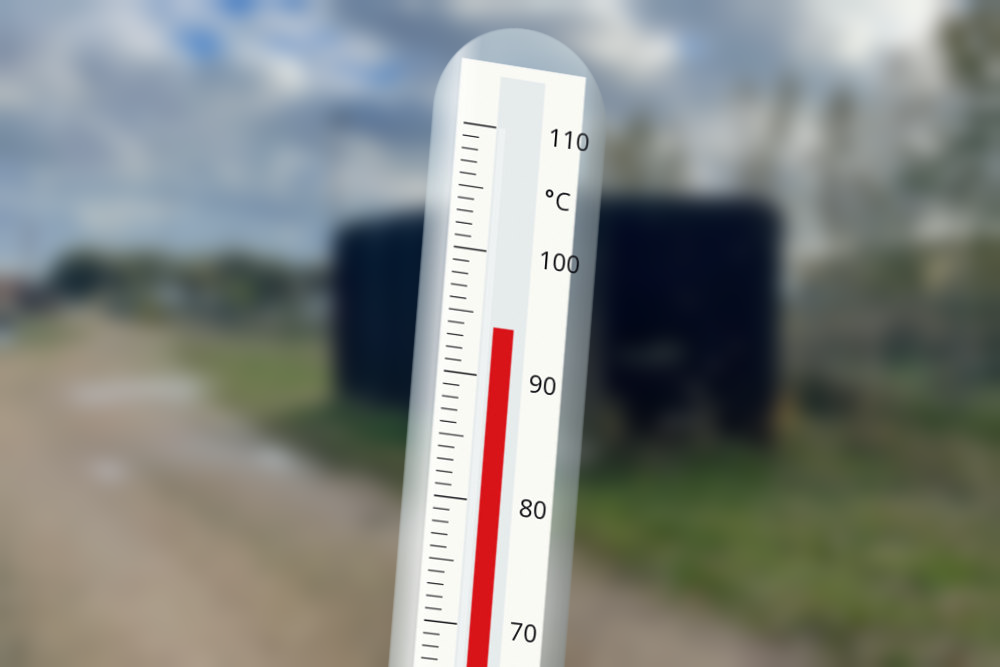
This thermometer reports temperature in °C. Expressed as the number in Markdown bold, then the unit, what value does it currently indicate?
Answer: **94** °C
